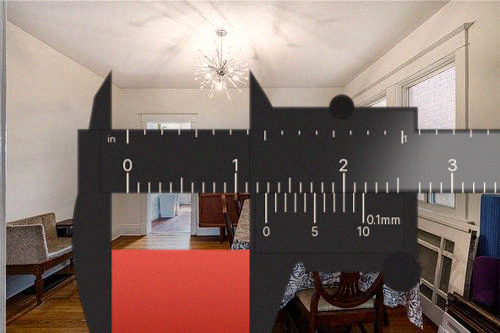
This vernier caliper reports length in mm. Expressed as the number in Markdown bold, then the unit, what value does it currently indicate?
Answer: **12.8** mm
